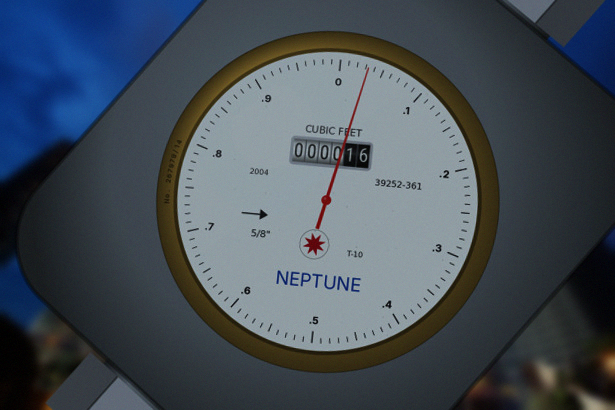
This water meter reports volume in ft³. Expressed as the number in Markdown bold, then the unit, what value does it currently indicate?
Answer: **16.03** ft³
